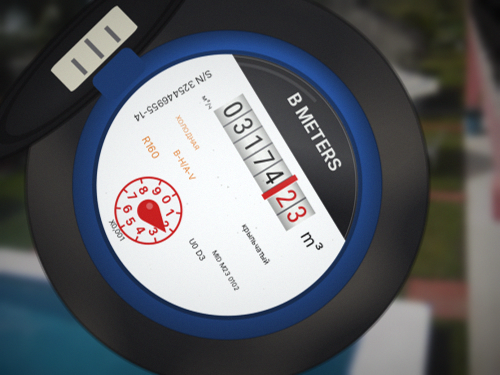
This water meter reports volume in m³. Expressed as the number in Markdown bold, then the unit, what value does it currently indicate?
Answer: **3174.232** m³
